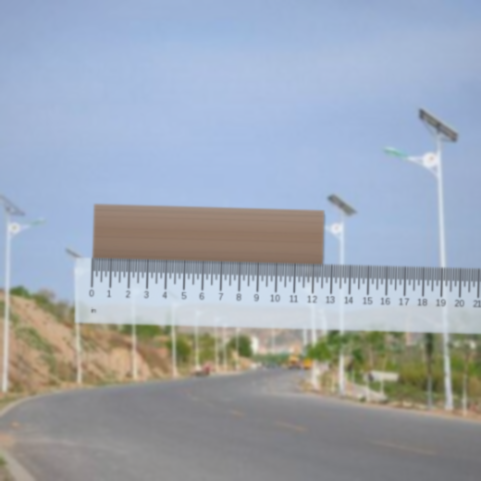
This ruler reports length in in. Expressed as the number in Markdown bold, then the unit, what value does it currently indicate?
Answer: **12.5** in
